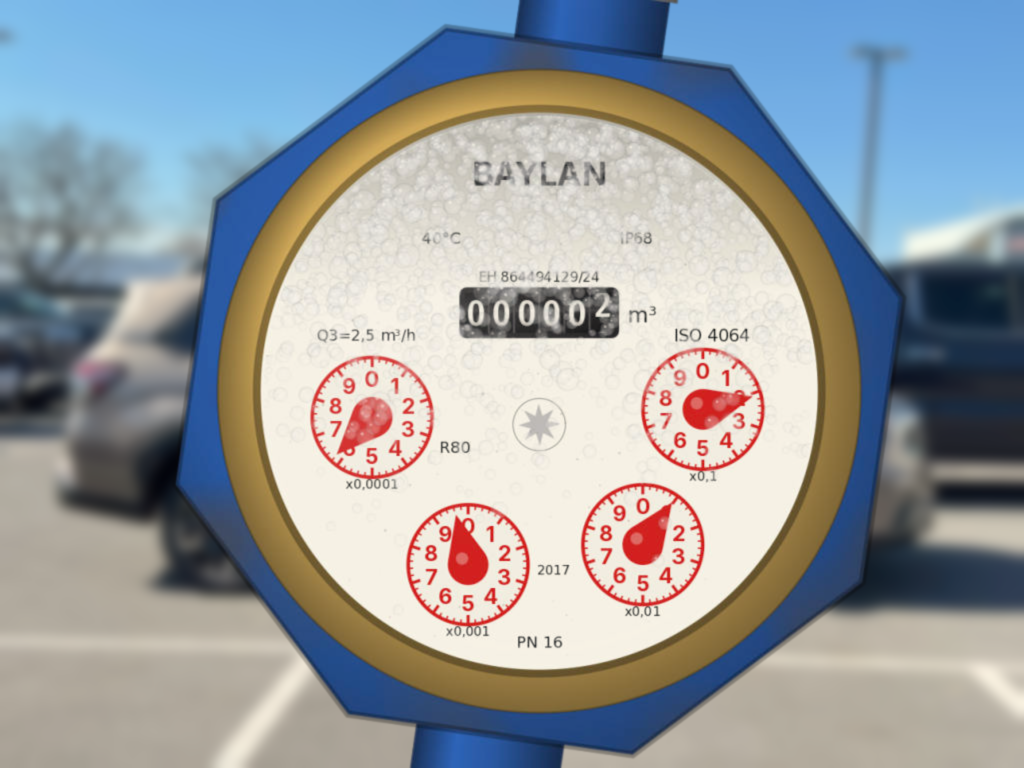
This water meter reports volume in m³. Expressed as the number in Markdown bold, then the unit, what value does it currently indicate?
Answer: **2.2096** m³
